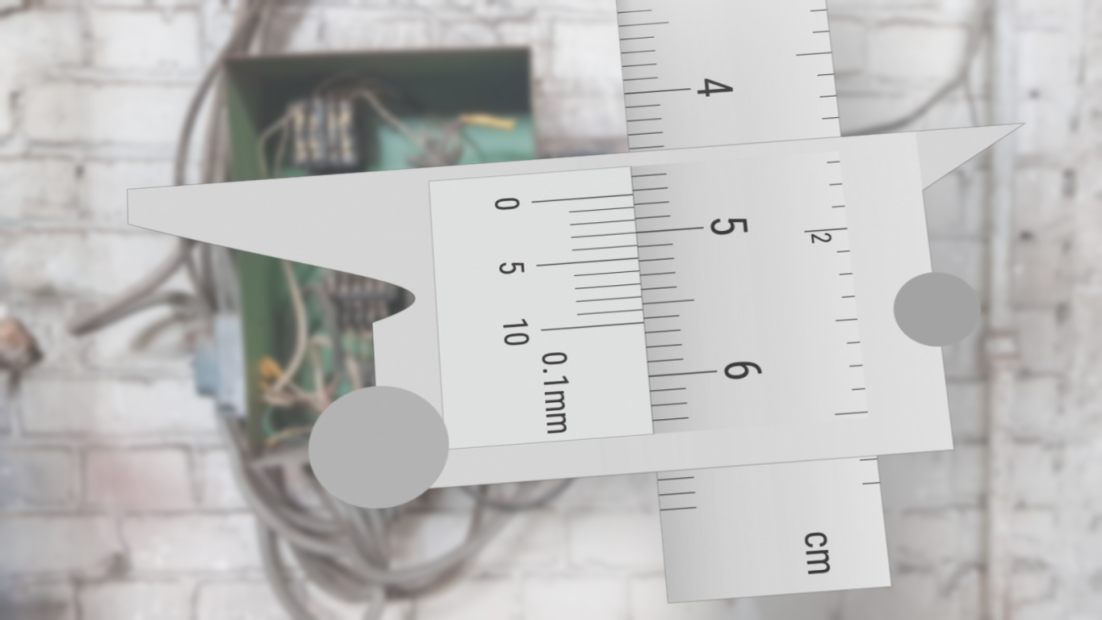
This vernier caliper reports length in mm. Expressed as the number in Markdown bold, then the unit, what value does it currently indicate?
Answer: **47.3** mm
